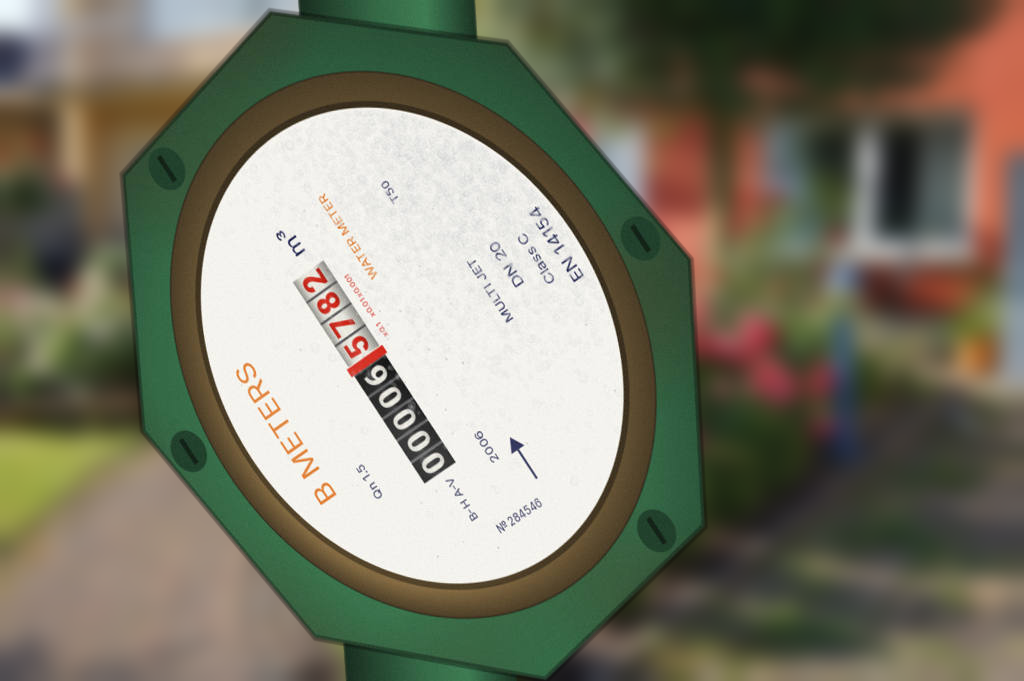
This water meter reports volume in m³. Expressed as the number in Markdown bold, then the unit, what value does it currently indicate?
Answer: **6.5782** m³
